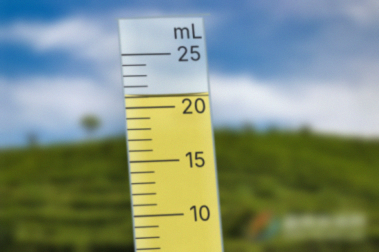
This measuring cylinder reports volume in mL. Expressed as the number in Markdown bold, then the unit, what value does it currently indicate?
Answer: **21** mL
